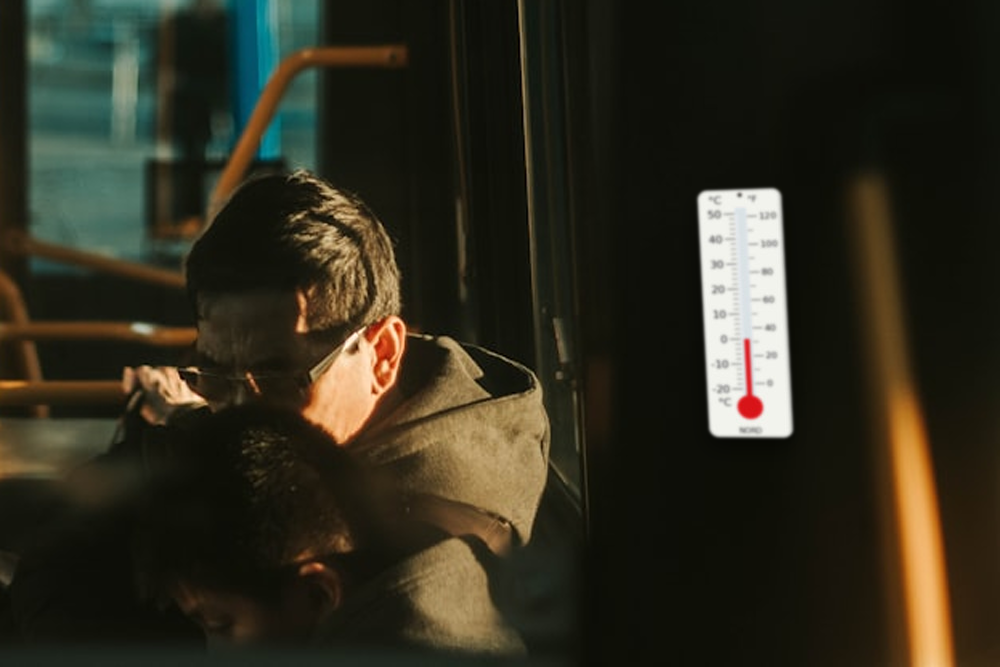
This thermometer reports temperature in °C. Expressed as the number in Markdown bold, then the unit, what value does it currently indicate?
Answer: **0** °C
